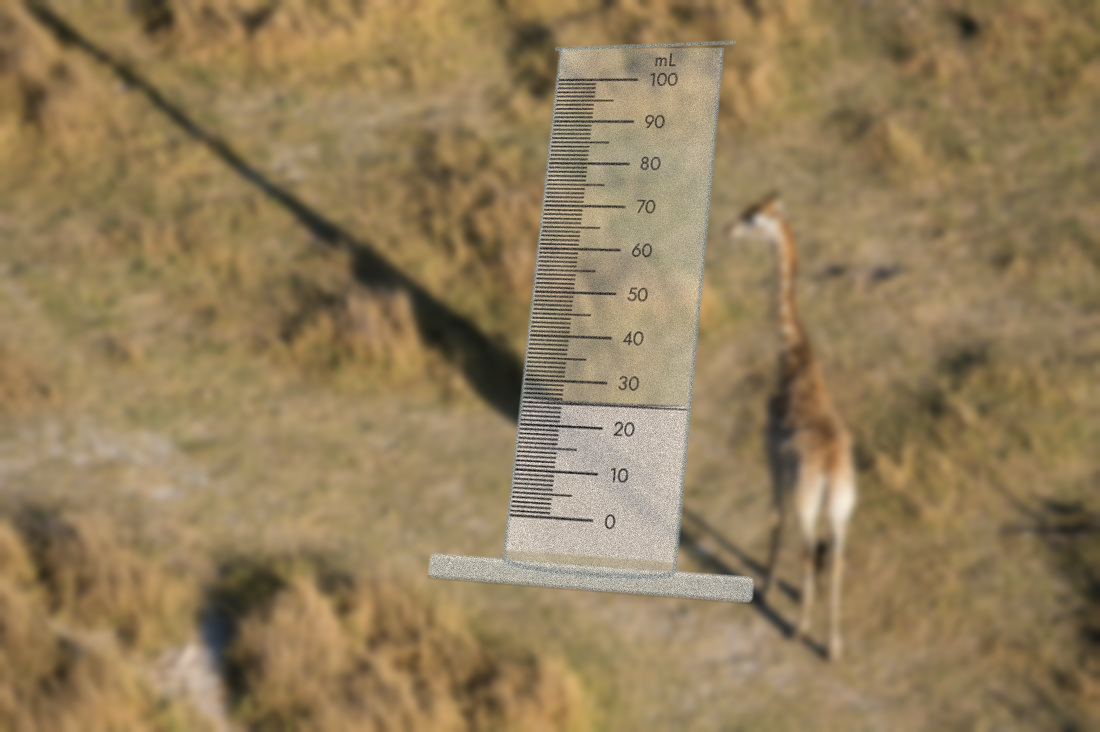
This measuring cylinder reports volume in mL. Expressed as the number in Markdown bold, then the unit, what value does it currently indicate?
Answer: **25** mL
